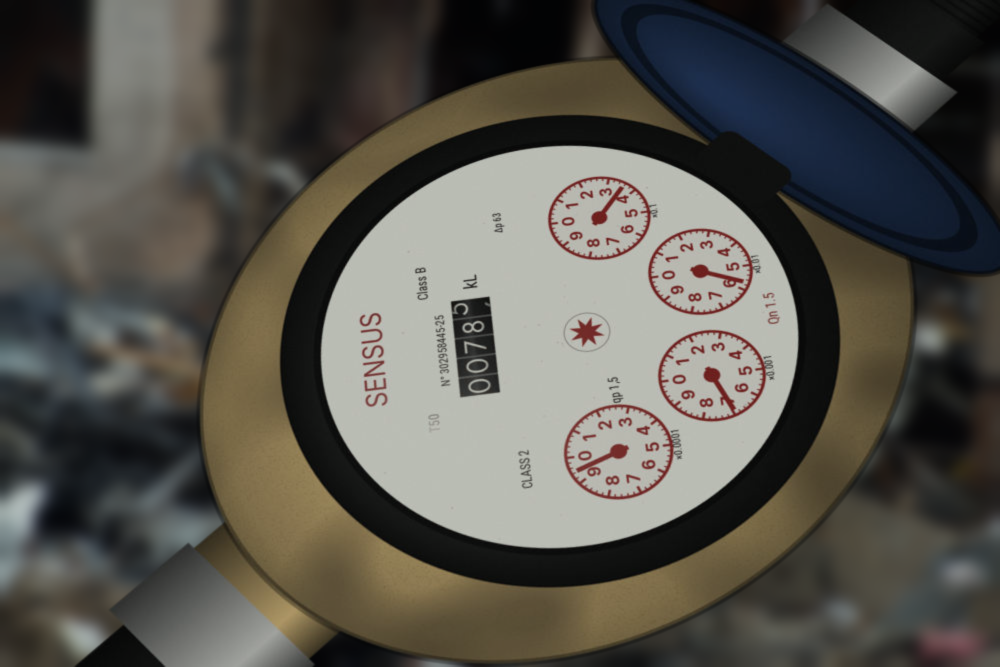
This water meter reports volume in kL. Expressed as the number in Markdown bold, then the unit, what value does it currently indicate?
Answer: **785.3569** kL
